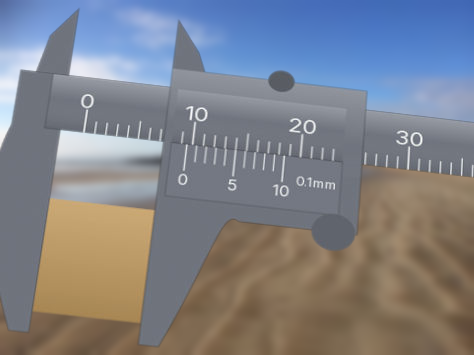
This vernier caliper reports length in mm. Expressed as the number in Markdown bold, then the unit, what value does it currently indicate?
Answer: **9.5** mm
